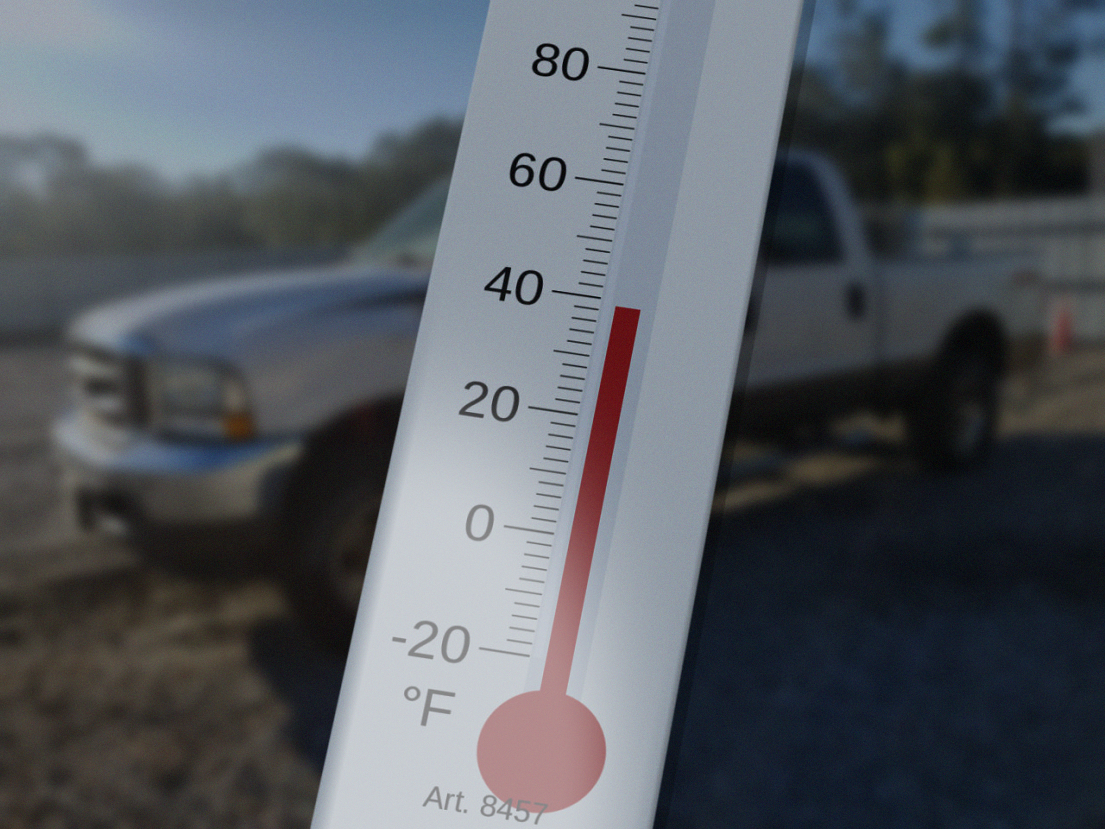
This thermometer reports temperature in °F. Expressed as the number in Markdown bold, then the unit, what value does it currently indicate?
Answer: **39** °F
